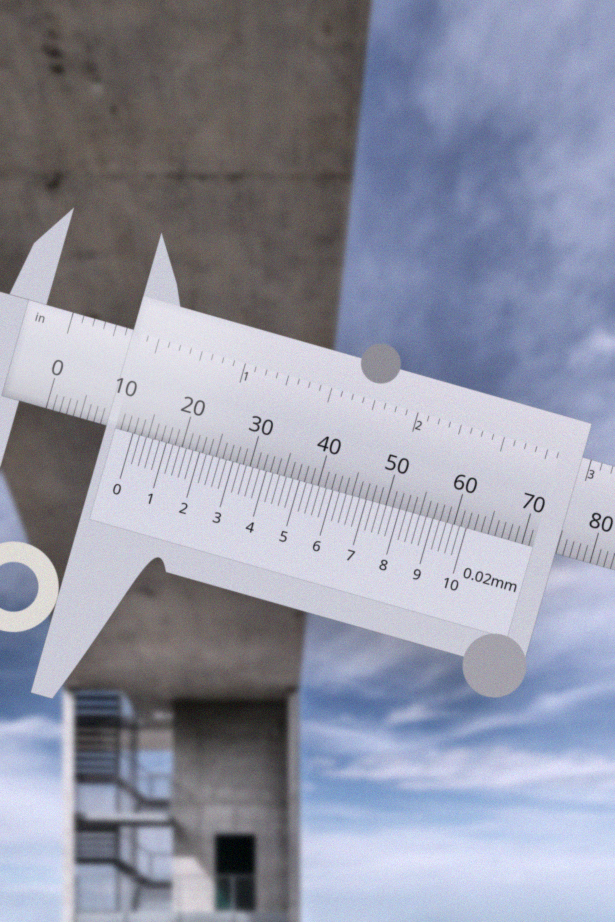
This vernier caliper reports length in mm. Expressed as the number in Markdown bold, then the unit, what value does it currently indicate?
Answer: **12.8** mm
